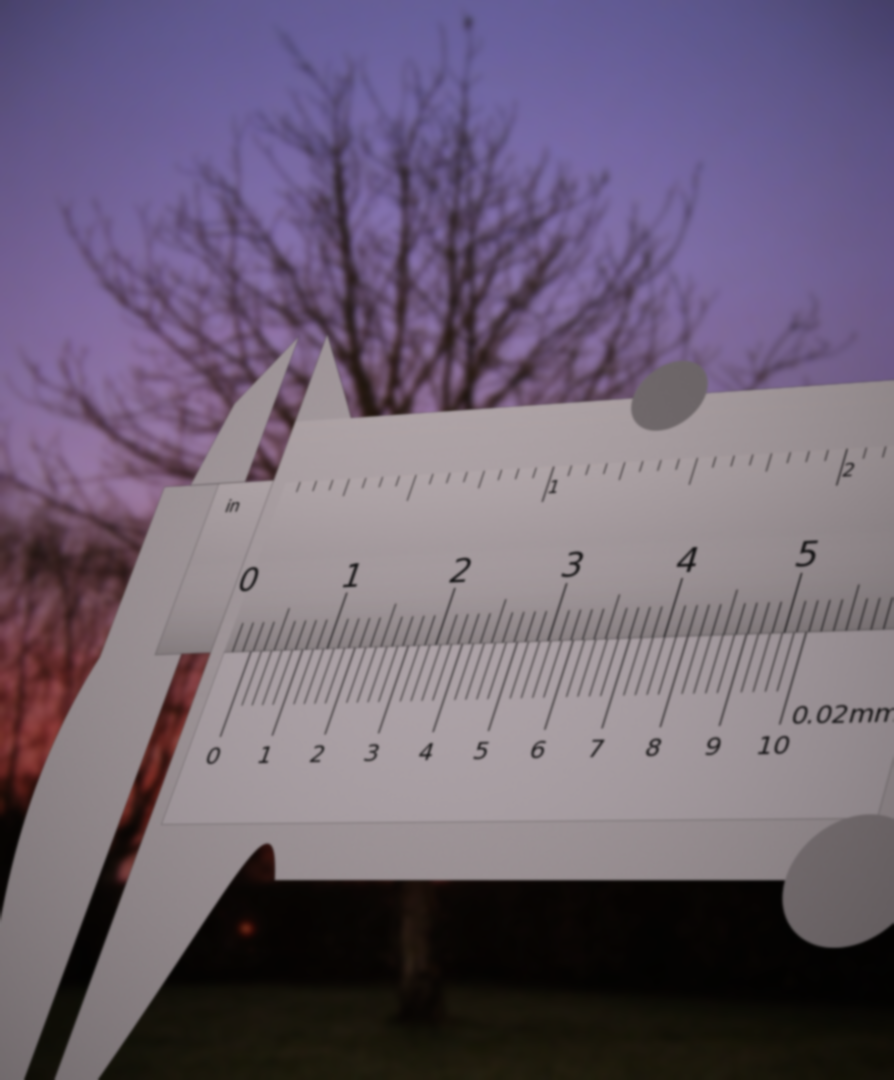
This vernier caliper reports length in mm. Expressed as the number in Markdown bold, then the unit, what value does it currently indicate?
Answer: **2.8** mm
